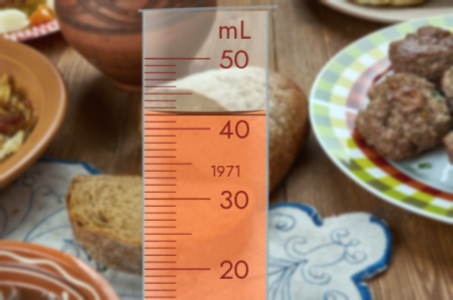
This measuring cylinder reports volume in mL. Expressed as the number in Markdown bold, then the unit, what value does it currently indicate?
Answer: **42** mL
